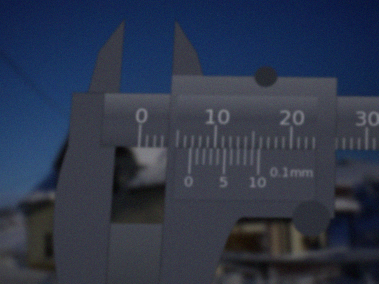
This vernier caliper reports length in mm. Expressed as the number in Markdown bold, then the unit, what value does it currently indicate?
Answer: **6.8** mm
